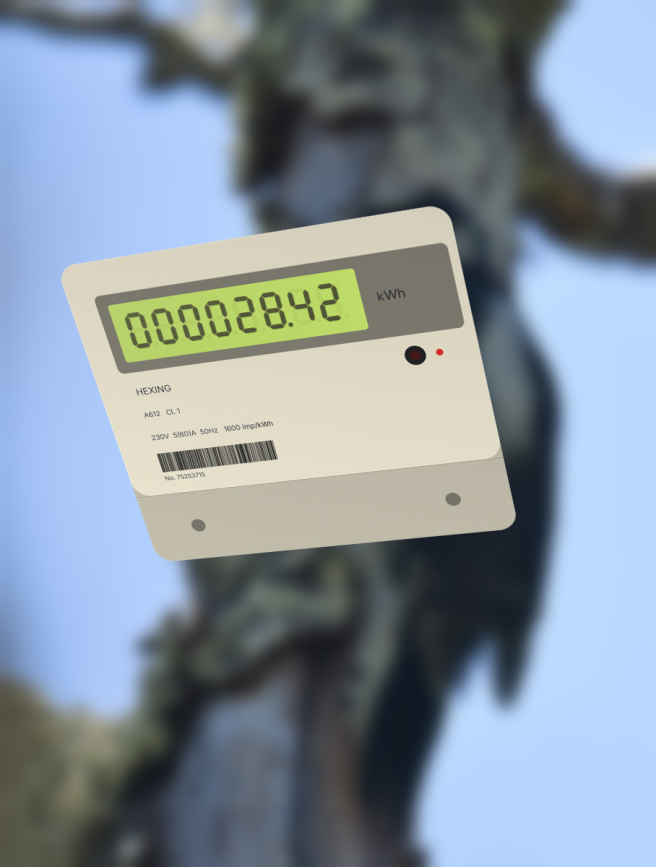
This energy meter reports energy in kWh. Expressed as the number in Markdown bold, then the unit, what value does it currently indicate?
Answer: **28.42** kWh
